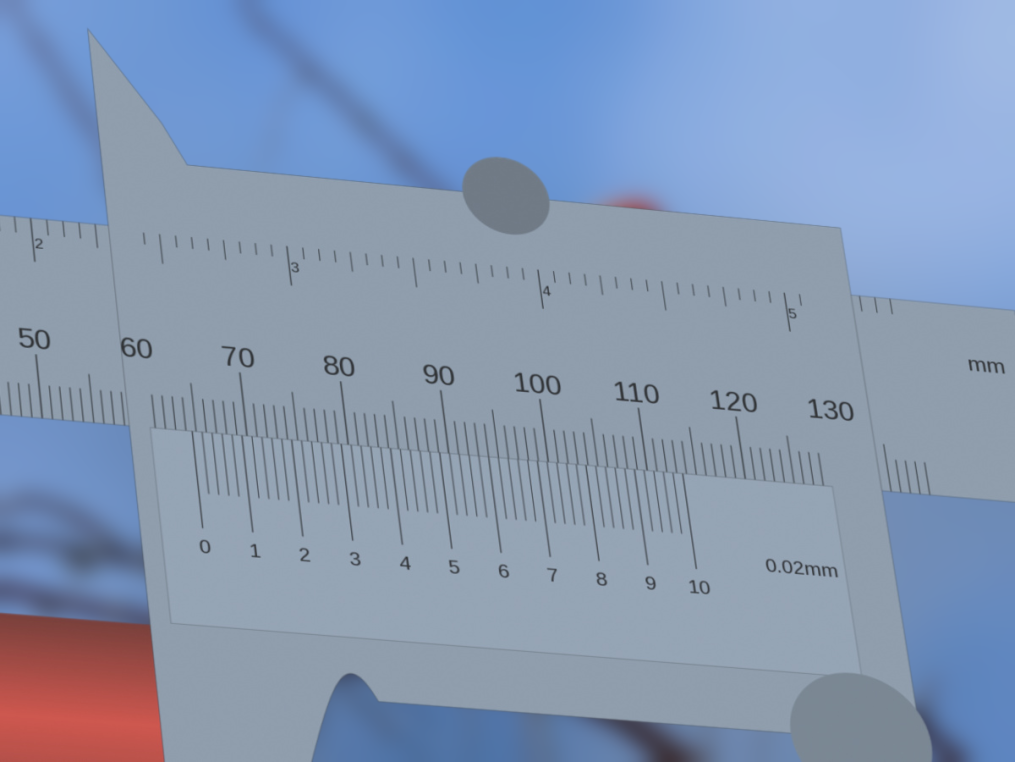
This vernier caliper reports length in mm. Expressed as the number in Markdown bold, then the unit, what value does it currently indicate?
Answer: **64.6** mm
